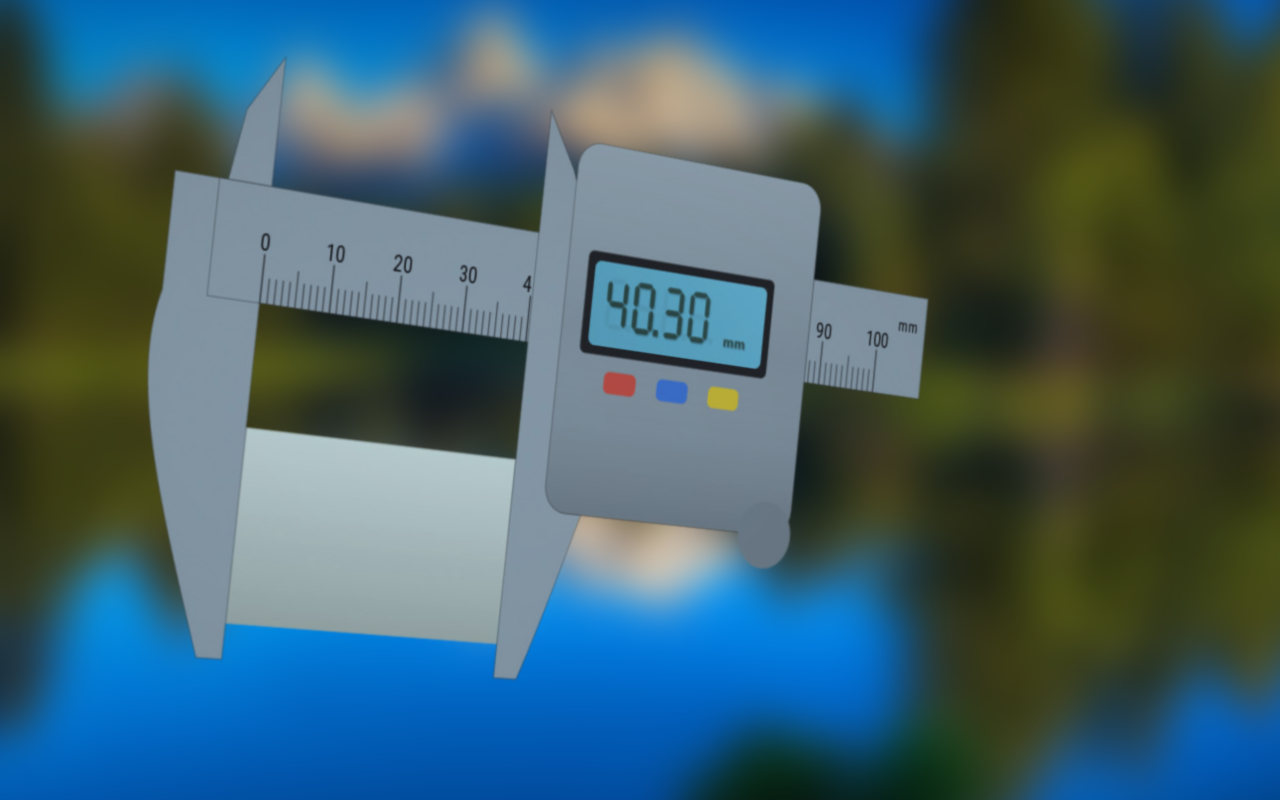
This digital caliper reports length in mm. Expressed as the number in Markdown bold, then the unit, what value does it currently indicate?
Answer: **40.30** mm
